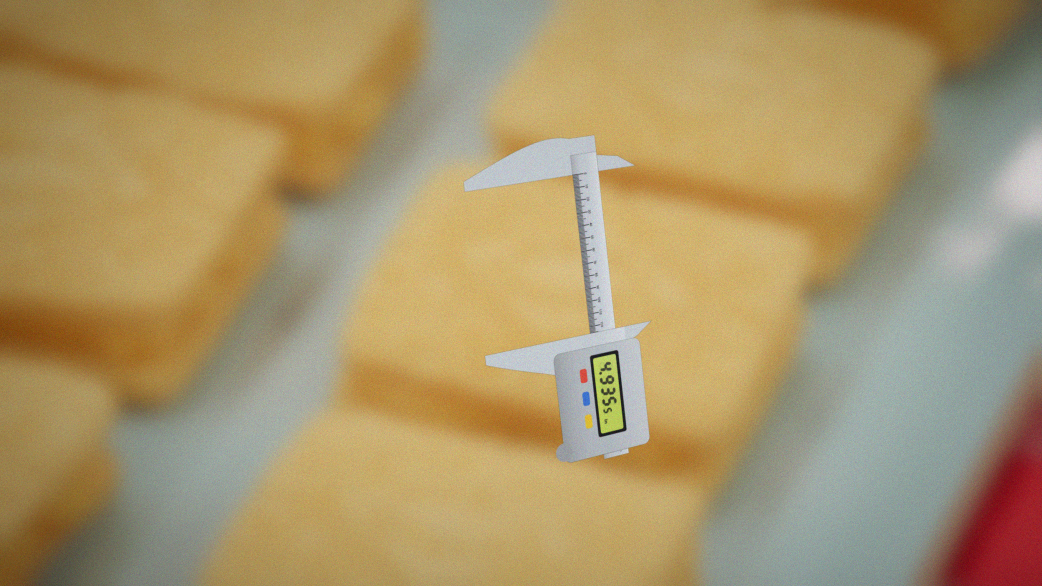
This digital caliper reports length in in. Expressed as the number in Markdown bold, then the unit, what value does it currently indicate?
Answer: **4.9355** in
